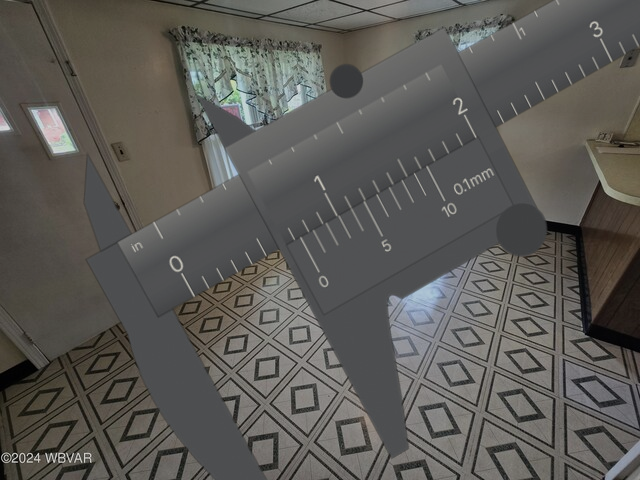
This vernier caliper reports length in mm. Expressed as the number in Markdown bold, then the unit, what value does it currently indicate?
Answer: **7.4** mm
